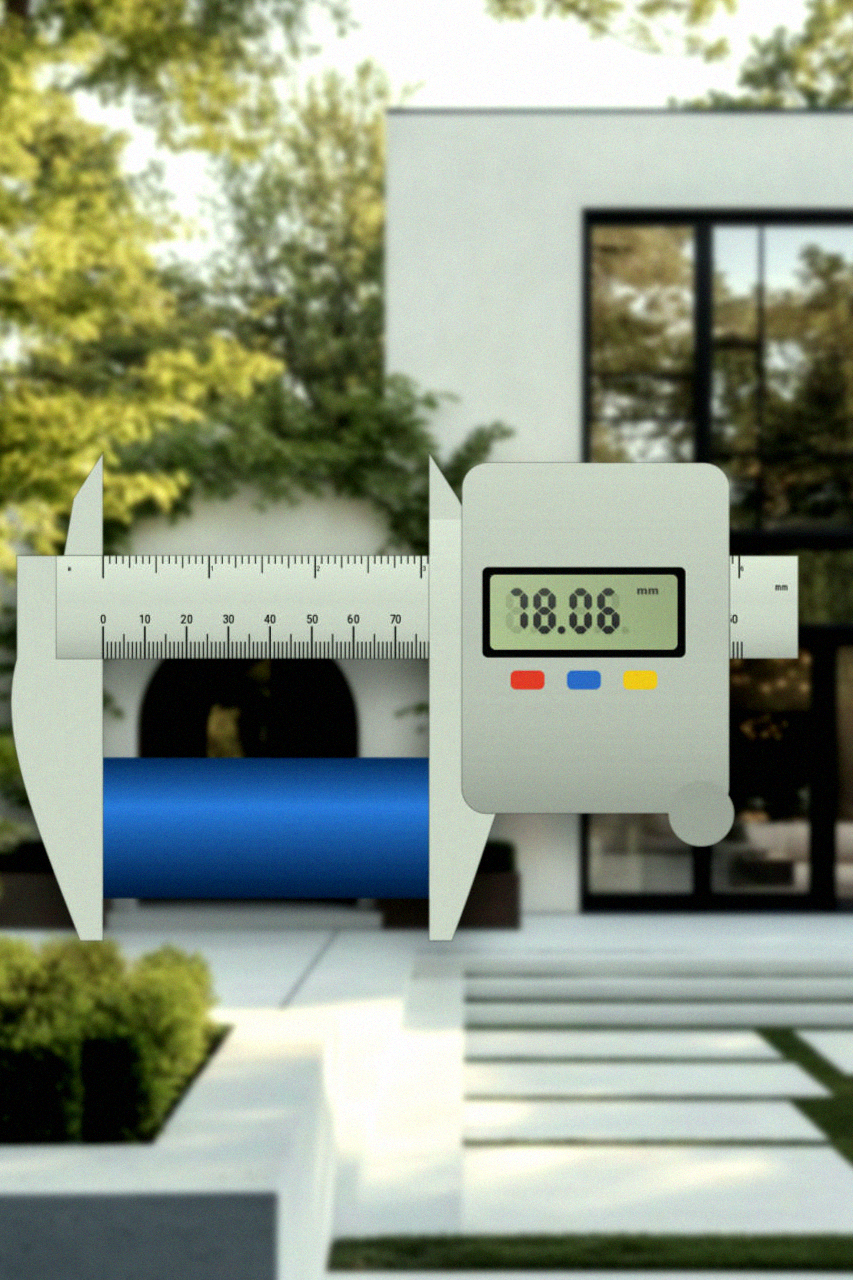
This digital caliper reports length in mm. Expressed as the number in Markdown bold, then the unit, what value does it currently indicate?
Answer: **78.06** mm
